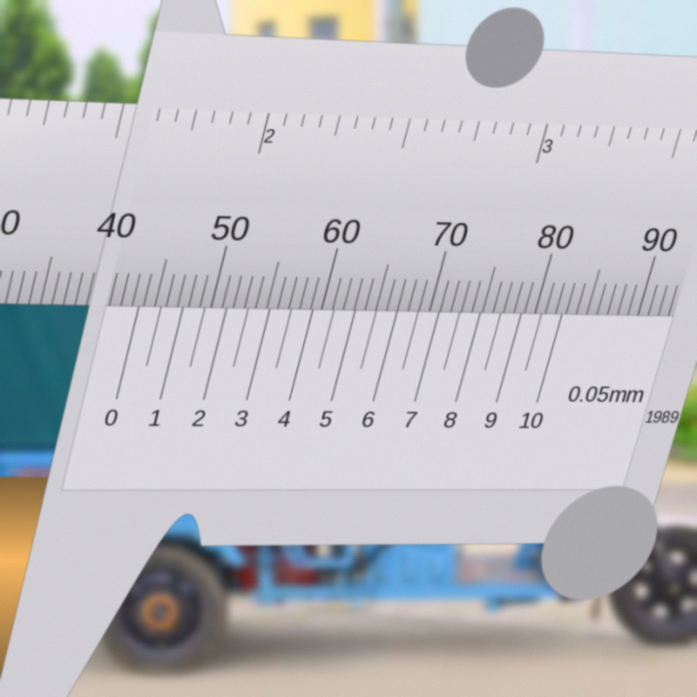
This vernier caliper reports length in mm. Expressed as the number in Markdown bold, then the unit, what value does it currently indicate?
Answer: **43.6** mm
